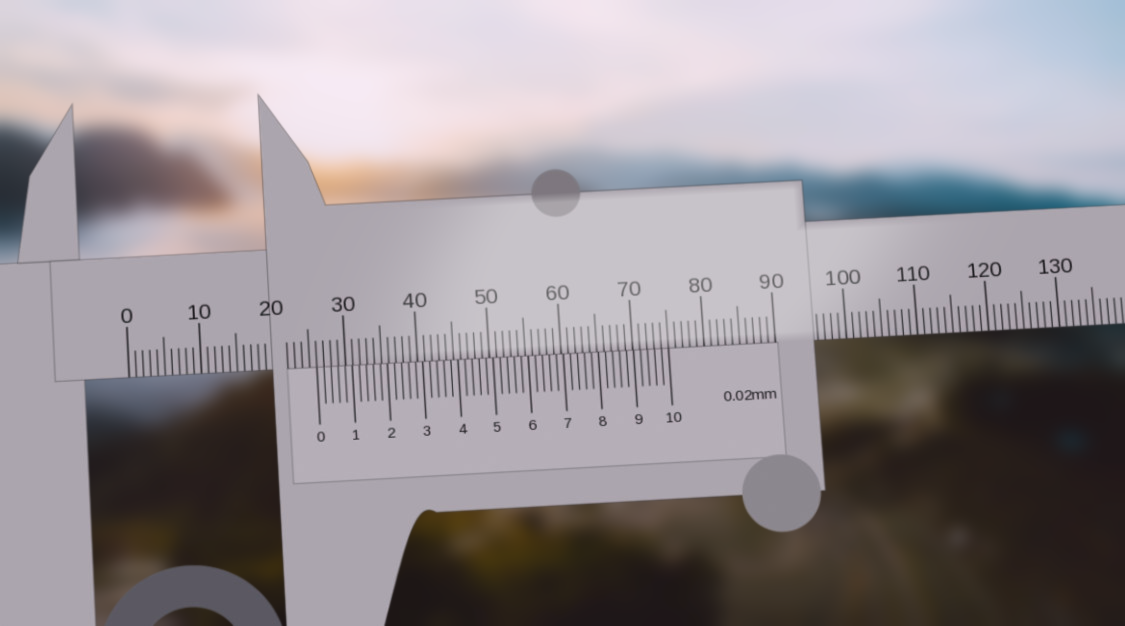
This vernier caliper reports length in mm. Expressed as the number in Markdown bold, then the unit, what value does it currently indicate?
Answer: **26.0** mm
